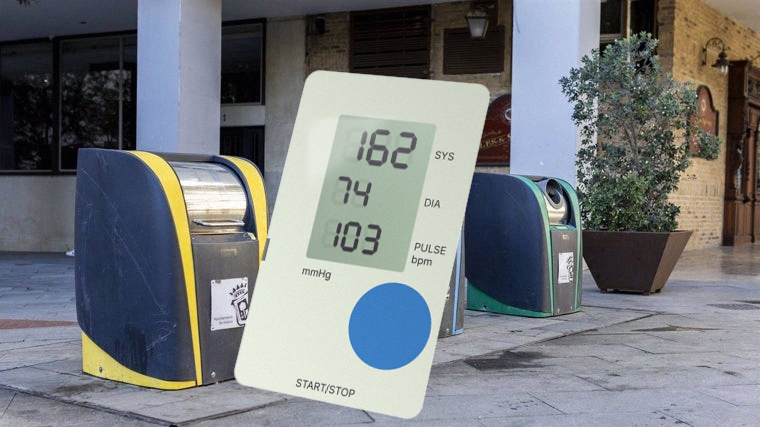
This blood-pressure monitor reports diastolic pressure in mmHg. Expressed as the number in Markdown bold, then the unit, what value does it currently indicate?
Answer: **74** mmHg
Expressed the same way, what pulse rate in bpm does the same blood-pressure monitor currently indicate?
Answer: **103** bpm
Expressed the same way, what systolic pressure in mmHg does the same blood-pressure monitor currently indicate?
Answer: **162** mmHg
